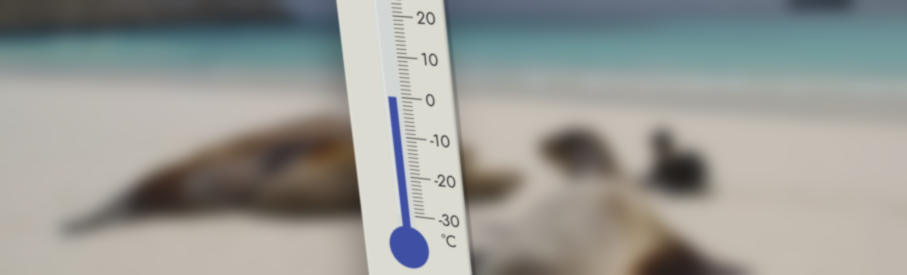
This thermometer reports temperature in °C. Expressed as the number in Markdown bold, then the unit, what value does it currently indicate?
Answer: **0** °C
